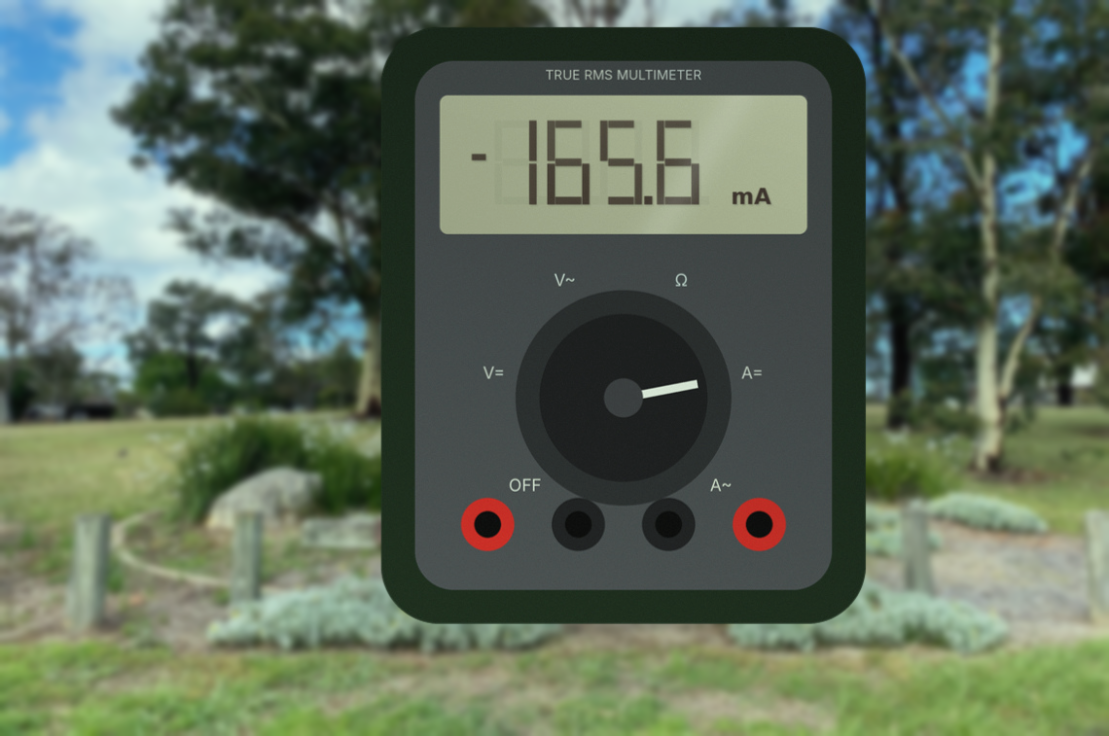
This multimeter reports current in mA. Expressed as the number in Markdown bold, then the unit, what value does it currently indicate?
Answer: **-165.6** mA
